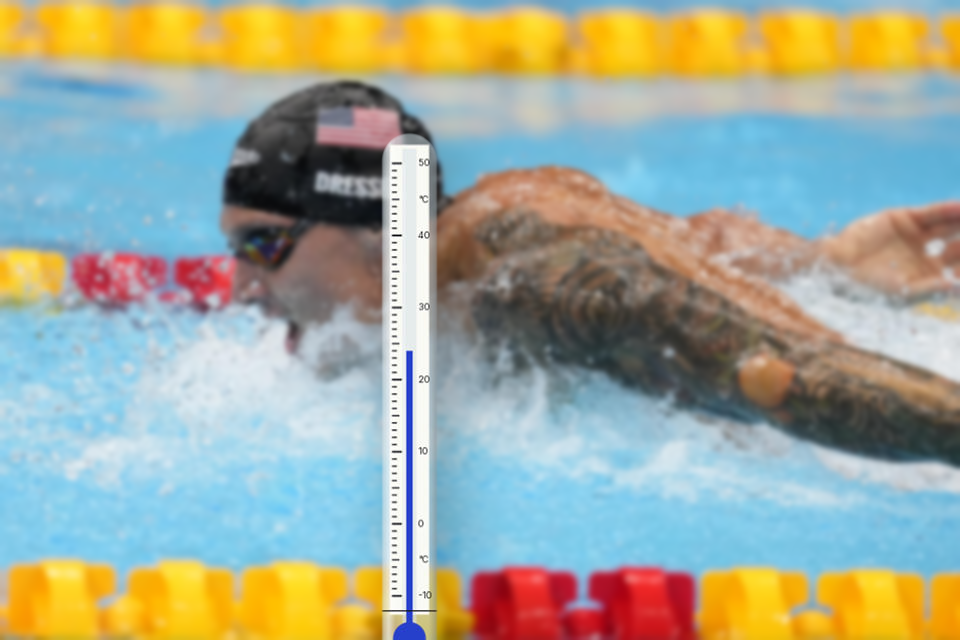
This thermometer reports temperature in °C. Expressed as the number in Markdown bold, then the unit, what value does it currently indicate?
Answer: **24** °C
